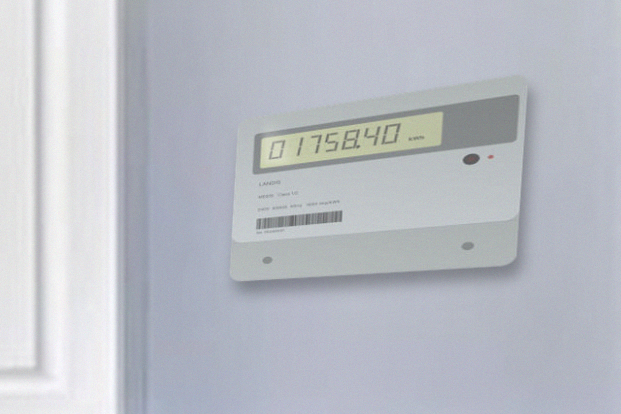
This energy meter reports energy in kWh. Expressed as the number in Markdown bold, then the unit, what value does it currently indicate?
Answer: **1758.40** kWh
